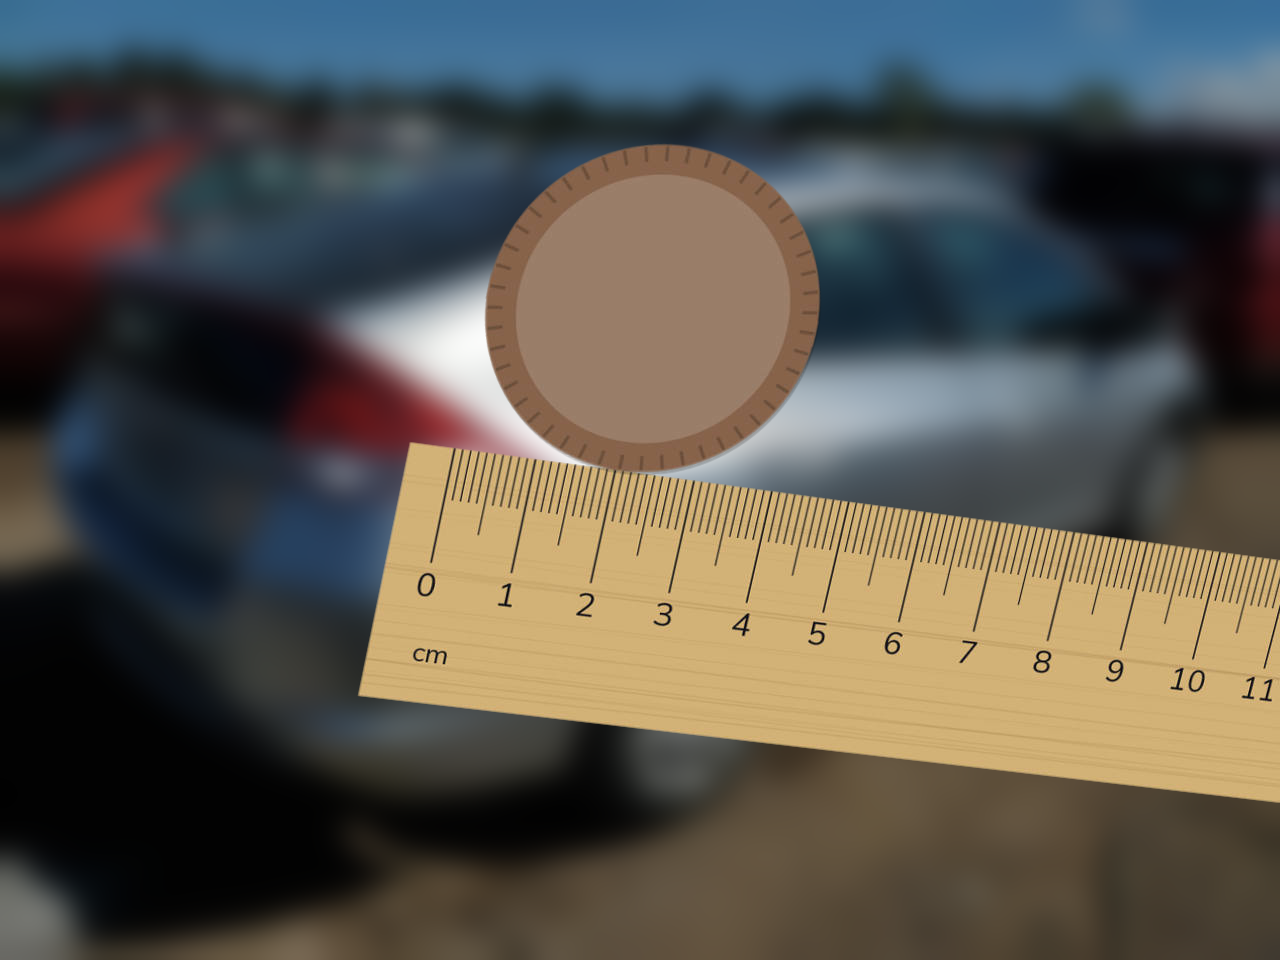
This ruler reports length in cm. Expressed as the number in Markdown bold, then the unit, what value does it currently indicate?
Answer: **4.1** cm
